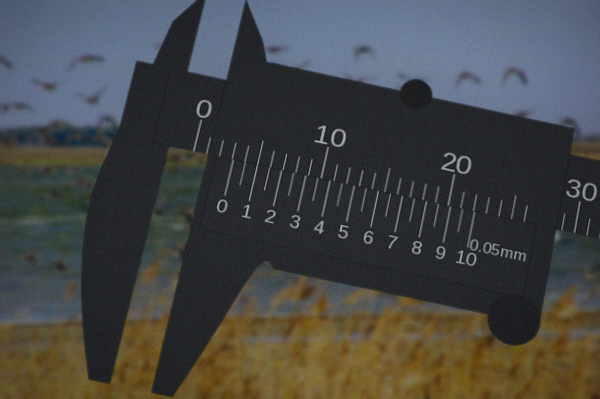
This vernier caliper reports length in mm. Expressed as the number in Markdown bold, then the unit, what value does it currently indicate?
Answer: **3.1** mm
